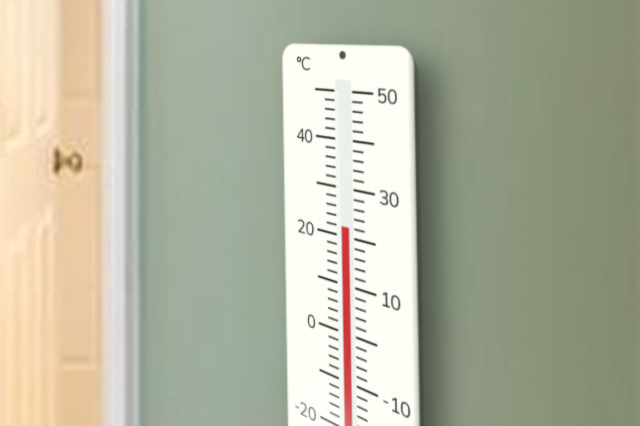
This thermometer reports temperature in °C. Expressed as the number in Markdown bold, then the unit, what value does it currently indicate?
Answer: **22** °C
